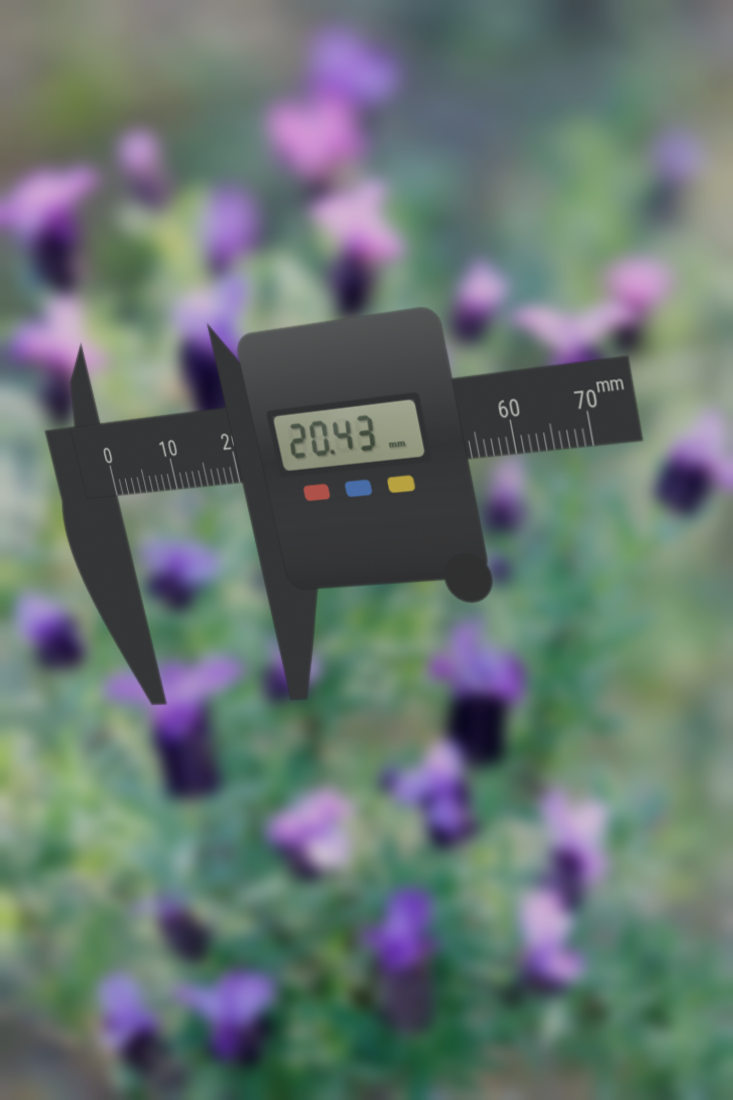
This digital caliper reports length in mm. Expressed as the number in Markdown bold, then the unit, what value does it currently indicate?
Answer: **20.43** mm
